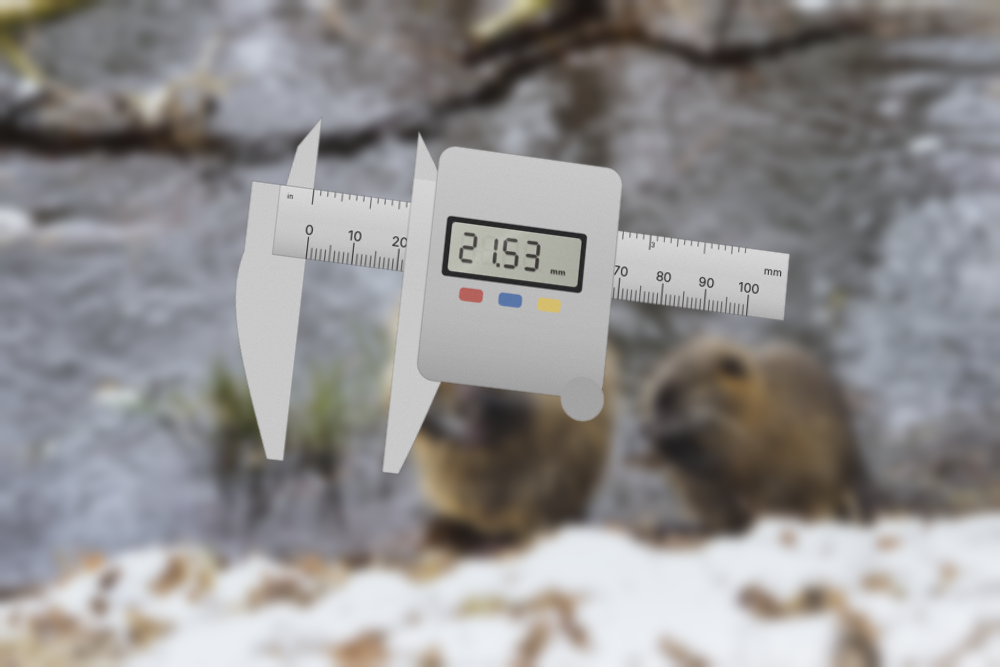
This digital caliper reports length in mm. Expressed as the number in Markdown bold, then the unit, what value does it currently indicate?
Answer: **21.53** mm
